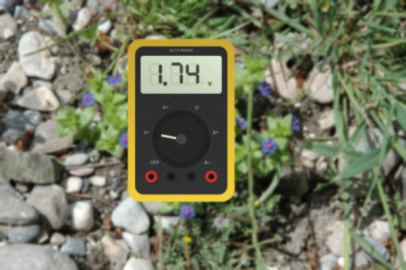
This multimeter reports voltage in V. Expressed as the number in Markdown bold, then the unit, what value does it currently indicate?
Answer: **1.74** V
